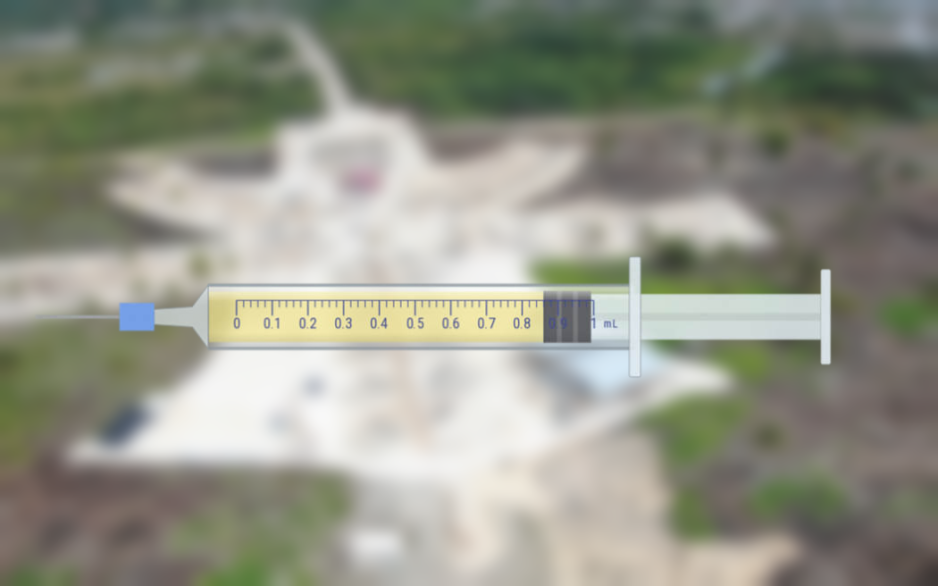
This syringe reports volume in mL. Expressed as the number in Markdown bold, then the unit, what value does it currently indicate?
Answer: **0.86** mL
